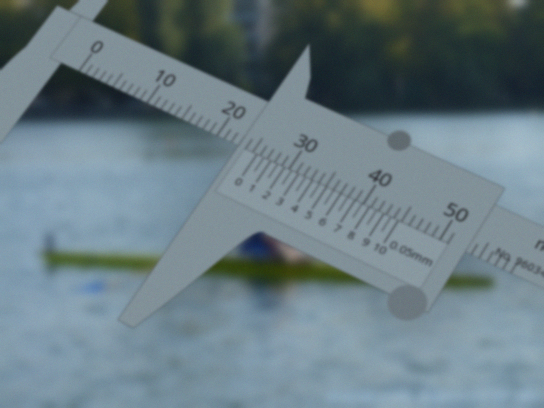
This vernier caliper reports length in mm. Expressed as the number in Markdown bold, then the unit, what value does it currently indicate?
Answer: **25.6** mm
